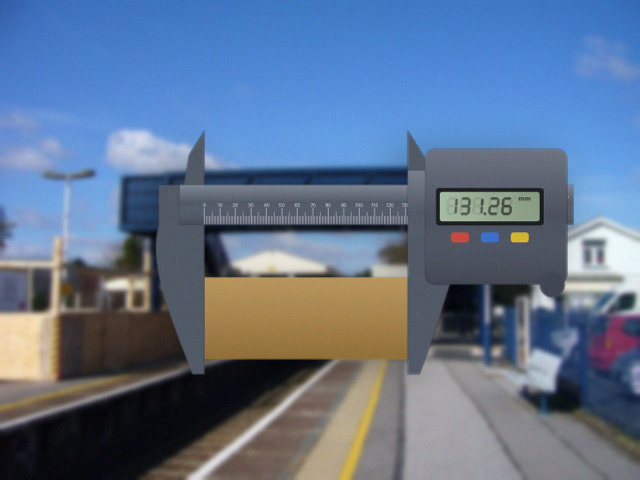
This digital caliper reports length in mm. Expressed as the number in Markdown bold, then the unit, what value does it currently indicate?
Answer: **131.26** mm
